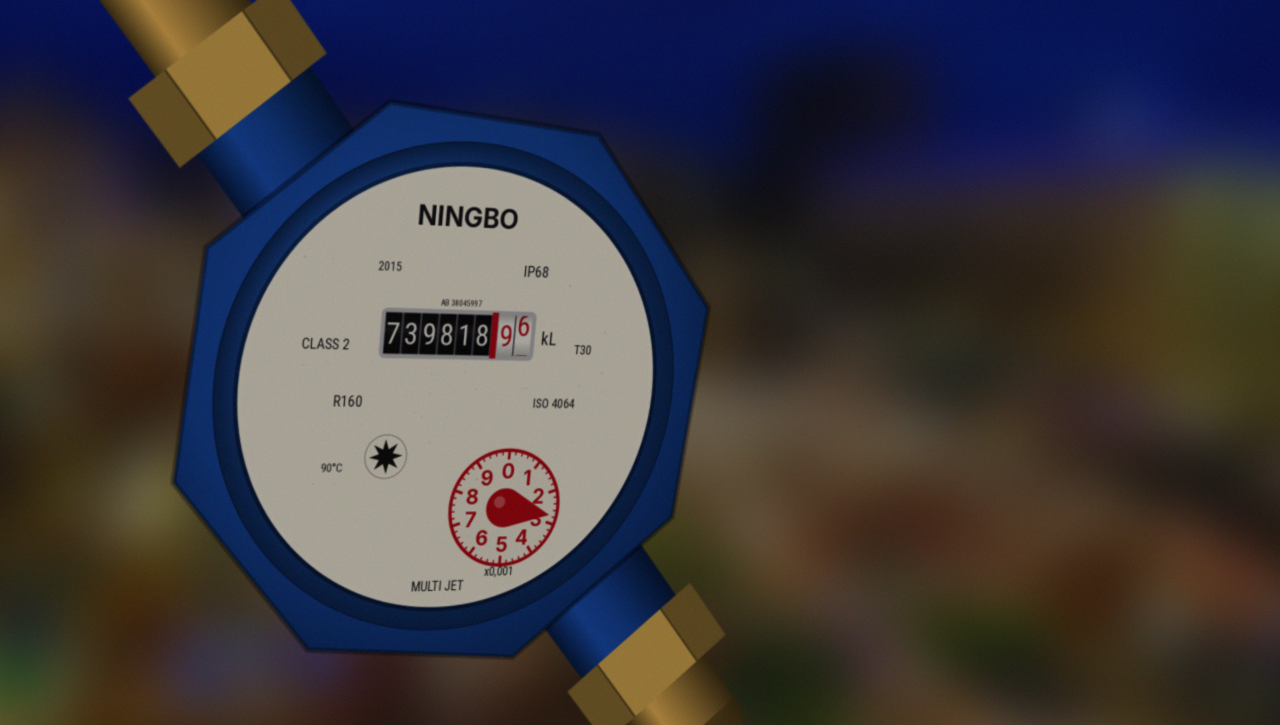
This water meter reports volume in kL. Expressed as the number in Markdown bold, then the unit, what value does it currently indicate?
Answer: **739818.962** kL
